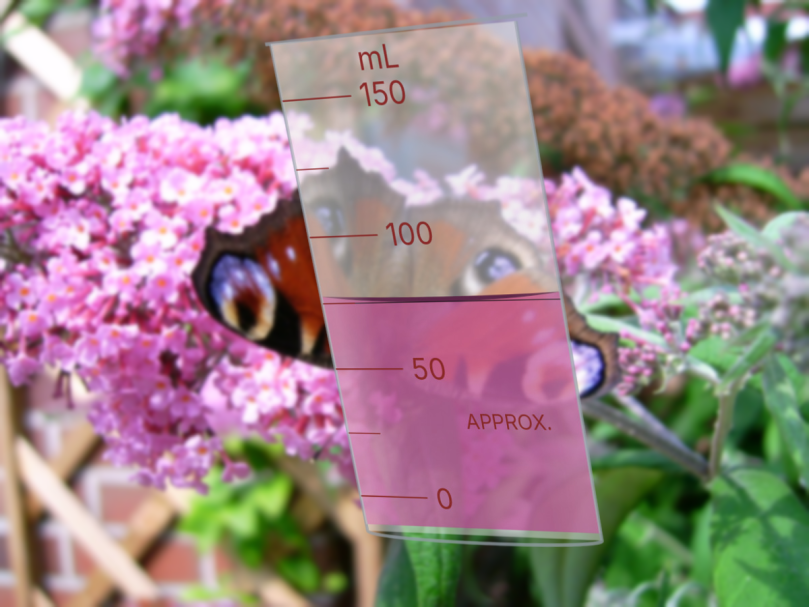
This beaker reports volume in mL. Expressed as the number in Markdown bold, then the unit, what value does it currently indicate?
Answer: **75** mL
